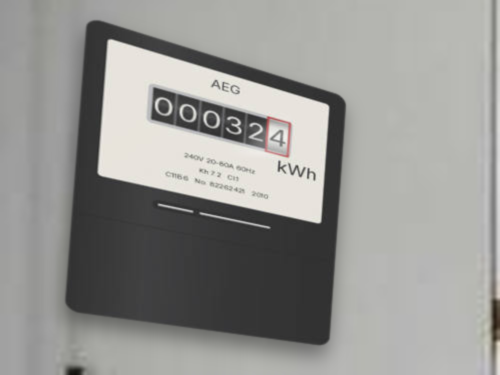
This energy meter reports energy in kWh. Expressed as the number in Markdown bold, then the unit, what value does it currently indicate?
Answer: **32.4** kWh
